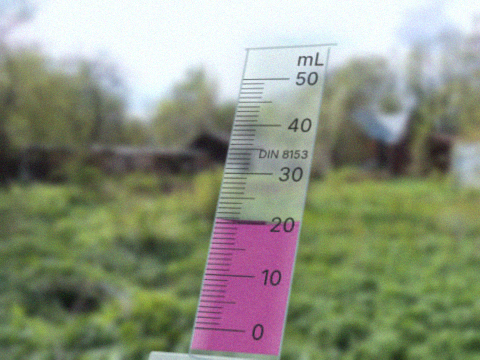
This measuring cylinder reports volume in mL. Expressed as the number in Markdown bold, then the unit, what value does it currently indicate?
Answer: **20** mL
